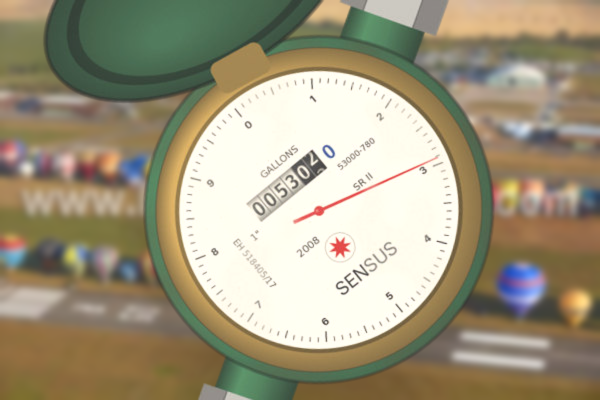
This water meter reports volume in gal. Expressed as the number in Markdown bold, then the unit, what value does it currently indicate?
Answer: **53022.9** gal
